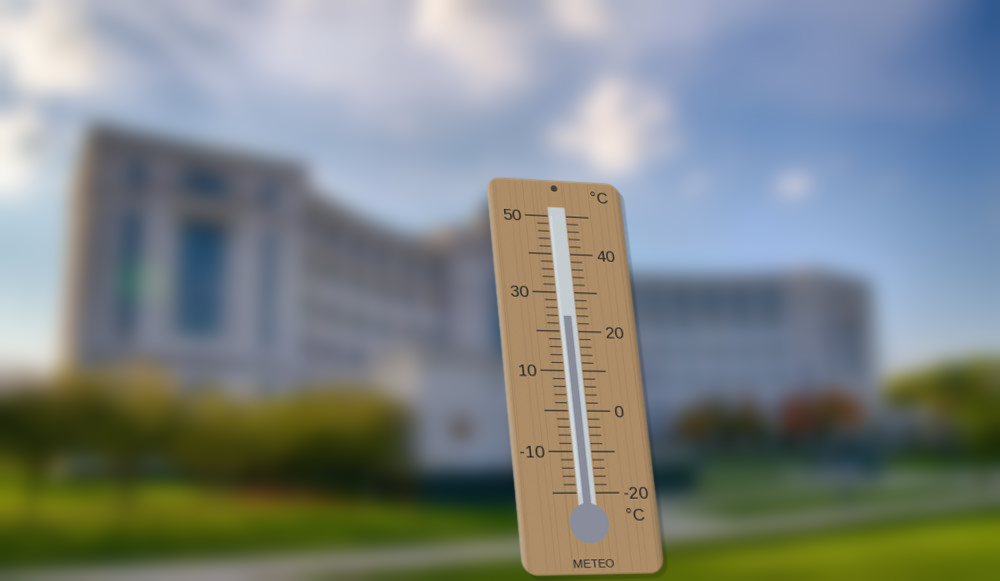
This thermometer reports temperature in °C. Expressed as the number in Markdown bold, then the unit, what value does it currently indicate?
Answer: **24** °C
